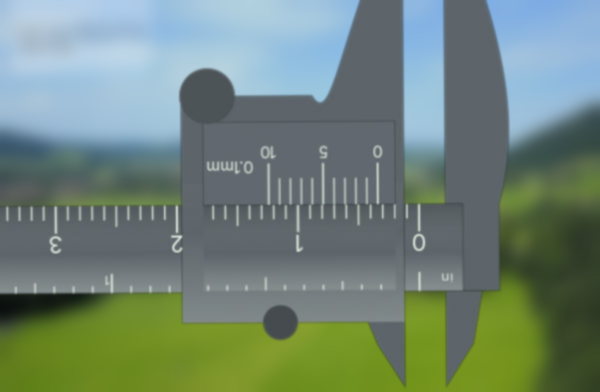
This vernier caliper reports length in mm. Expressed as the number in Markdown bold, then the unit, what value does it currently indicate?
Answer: **3.4** mm
